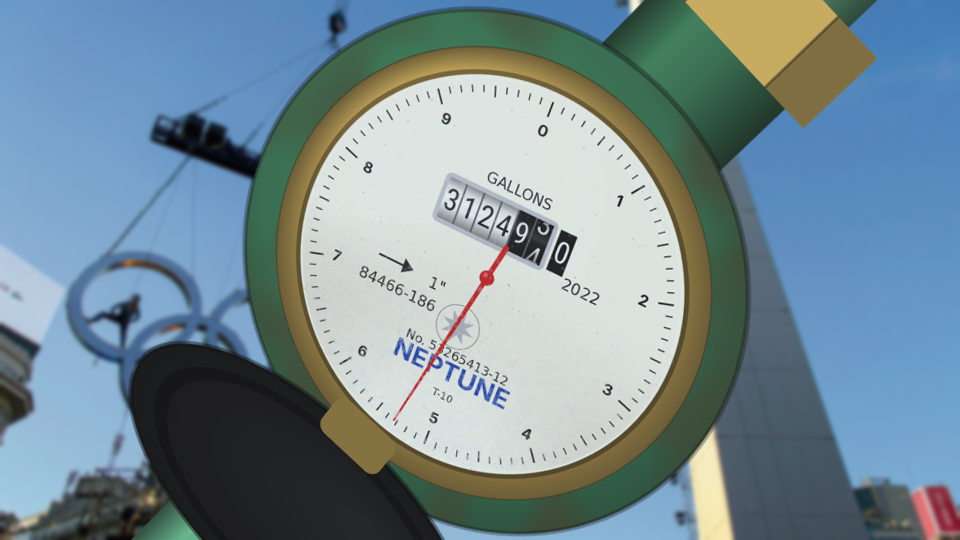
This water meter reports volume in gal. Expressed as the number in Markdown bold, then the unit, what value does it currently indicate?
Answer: **3124935.3** gal
